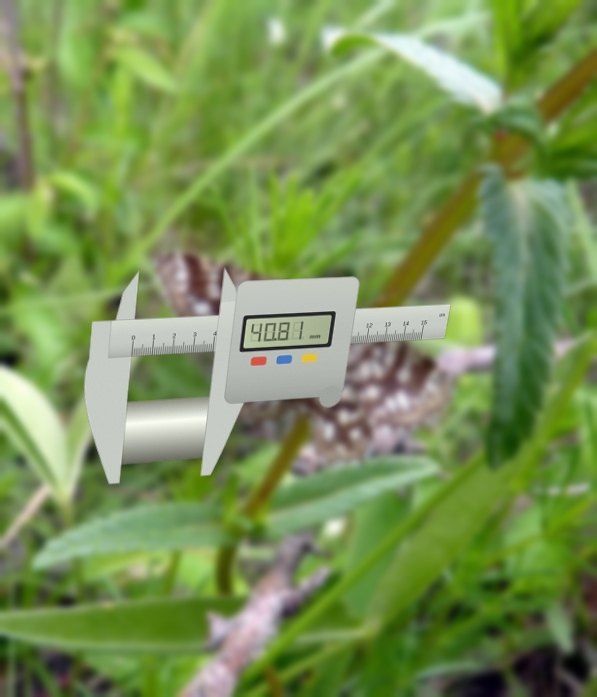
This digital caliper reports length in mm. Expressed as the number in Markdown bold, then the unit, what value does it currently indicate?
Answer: **40.81** mm
